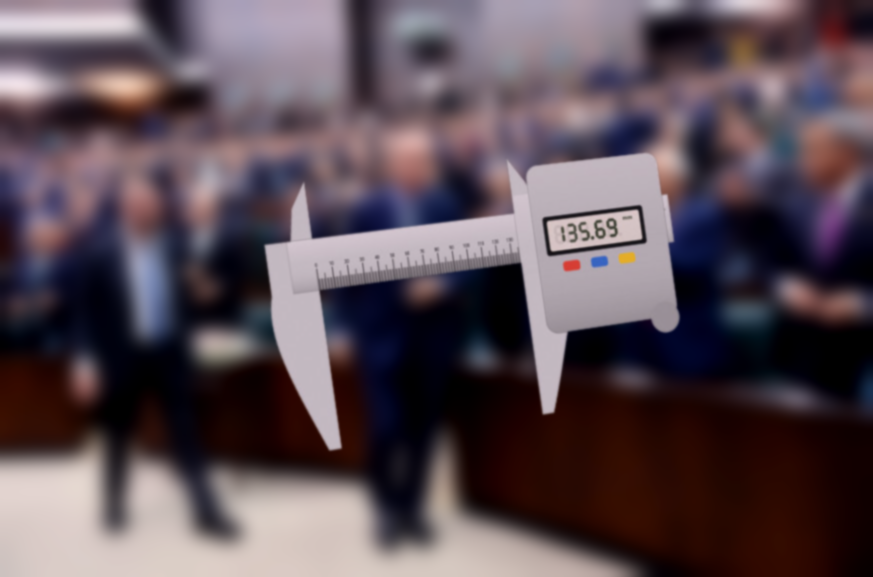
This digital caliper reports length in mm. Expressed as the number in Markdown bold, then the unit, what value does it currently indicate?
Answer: **135.69** mm
